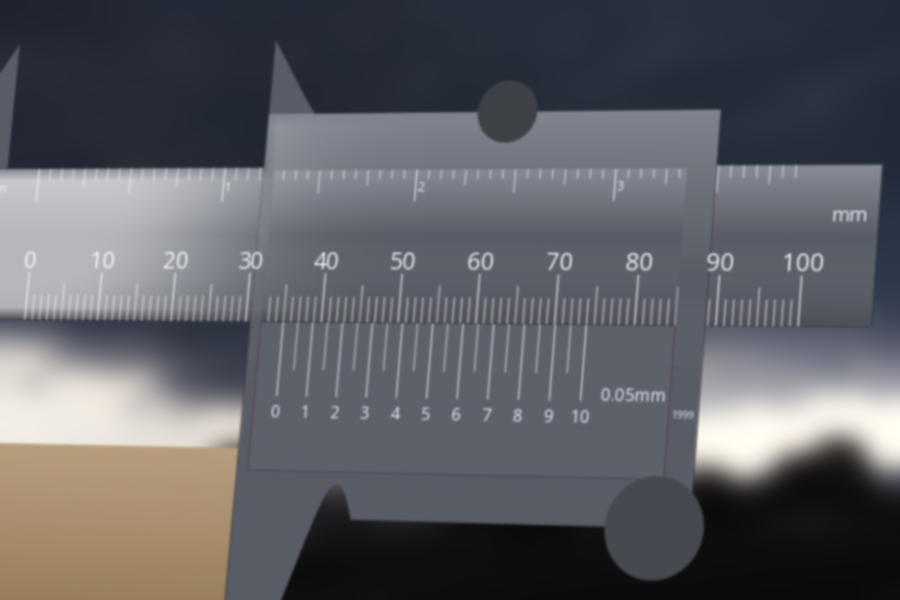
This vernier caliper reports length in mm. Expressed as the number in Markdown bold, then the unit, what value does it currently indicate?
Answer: **35.0** mm
